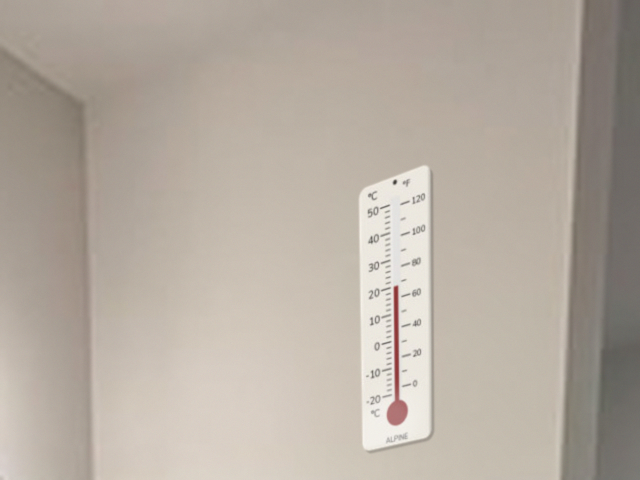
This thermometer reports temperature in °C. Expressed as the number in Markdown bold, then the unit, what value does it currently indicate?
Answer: **20** °C
